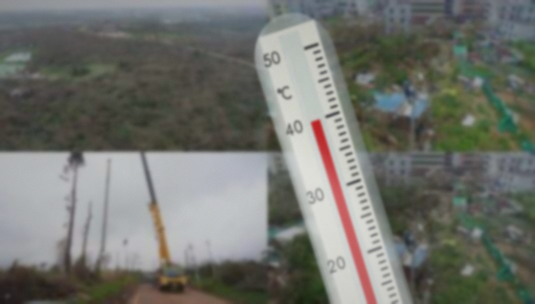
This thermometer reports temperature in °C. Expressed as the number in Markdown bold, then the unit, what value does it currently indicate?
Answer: **40** °C
